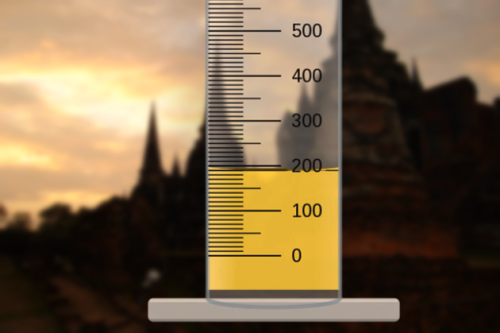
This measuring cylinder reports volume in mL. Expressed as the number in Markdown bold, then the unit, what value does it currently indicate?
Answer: **190** mL
